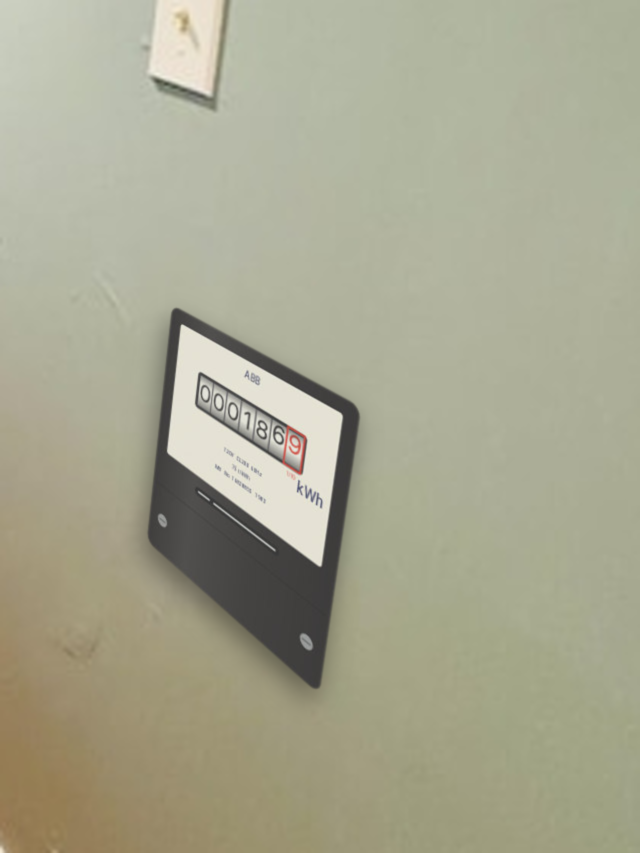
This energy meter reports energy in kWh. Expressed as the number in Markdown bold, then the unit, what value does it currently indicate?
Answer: **186.9** kWh
